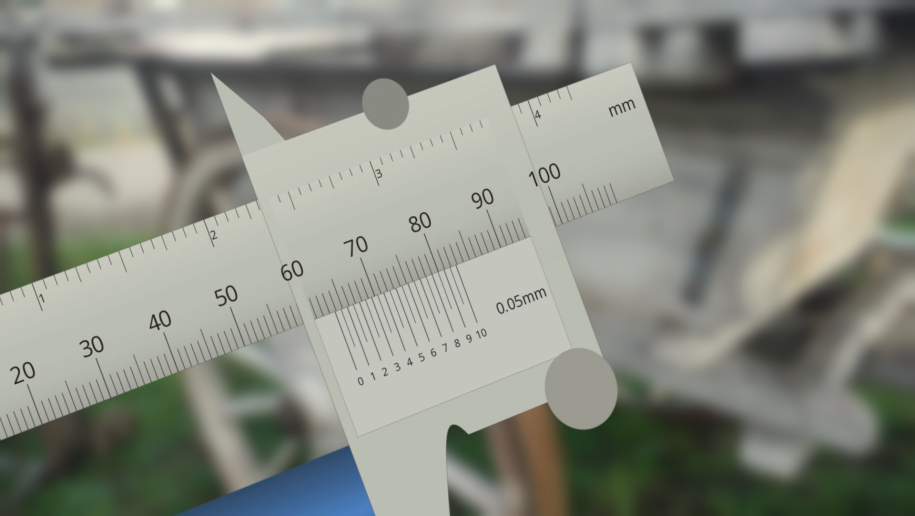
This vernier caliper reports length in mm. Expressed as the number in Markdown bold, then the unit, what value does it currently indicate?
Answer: **63.8** mm
